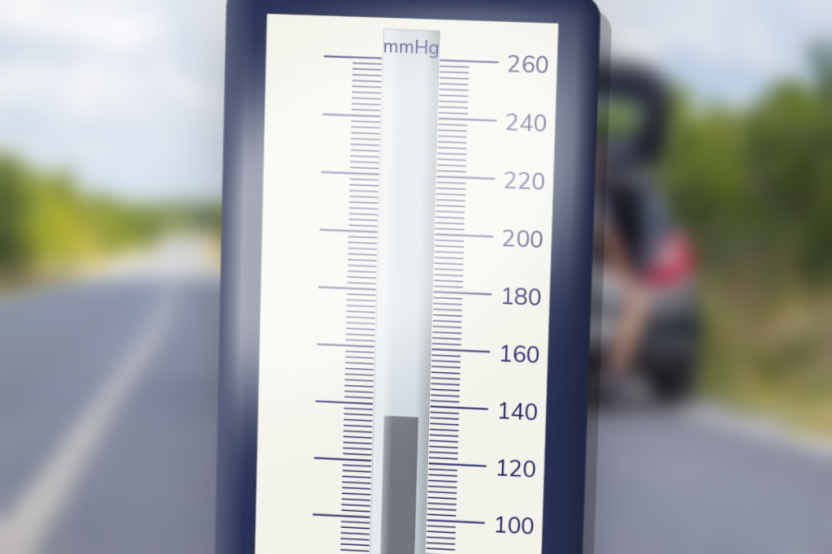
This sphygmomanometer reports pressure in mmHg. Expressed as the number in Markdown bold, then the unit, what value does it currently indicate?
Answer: **136** mmHg
